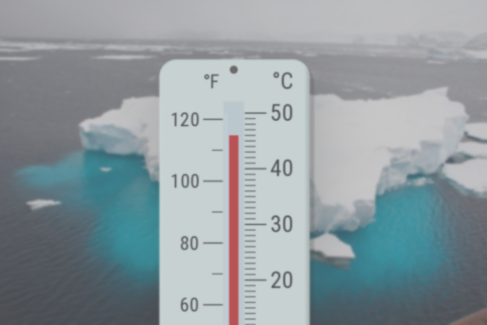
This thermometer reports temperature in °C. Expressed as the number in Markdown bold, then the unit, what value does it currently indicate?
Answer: **46** °C
